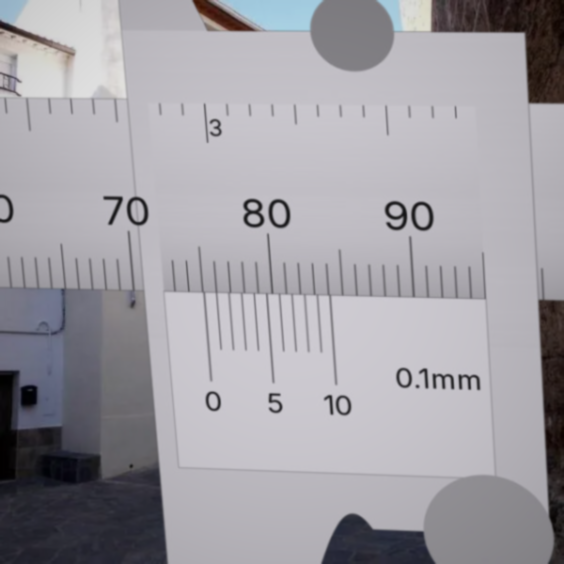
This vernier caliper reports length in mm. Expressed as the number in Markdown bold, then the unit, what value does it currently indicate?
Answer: **75.1** mm
